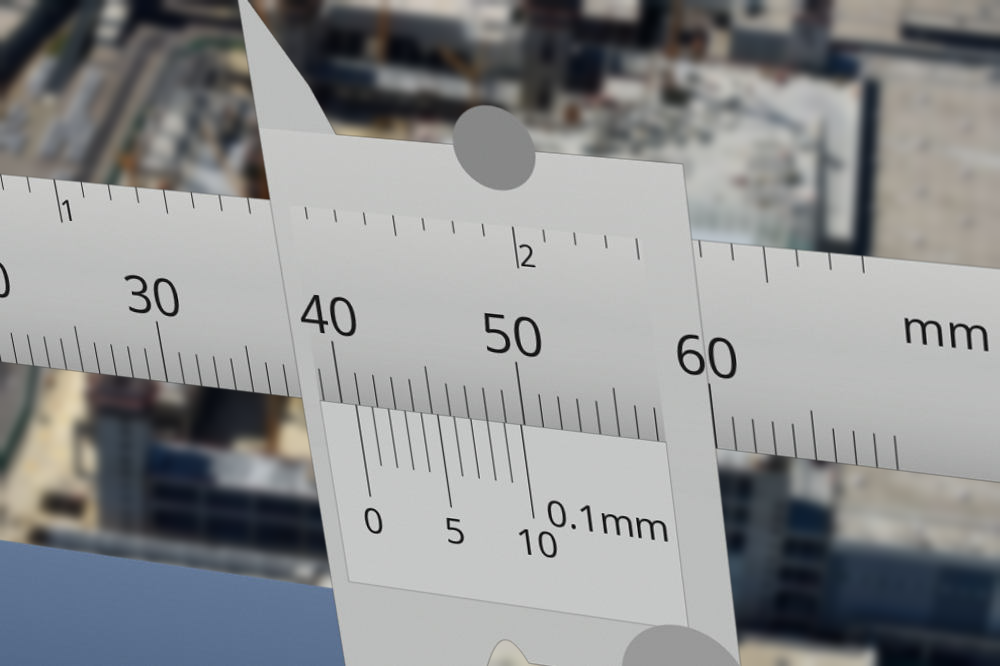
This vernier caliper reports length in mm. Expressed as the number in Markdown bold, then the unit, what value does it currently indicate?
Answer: **40.8** mm
